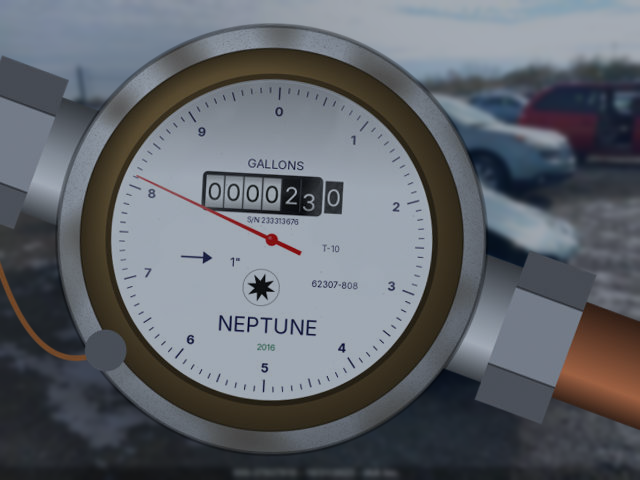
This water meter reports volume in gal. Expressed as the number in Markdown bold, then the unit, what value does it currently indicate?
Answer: **228.1** gal
